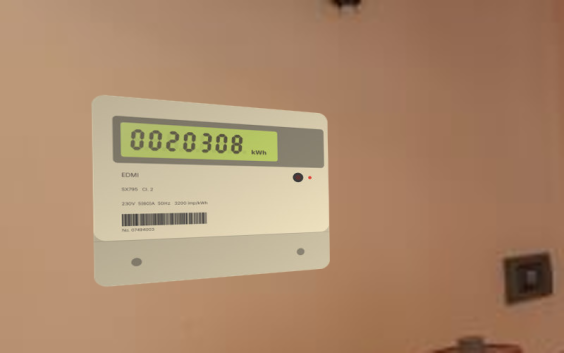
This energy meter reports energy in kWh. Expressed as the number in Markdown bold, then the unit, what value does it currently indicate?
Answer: **20308** kWh
